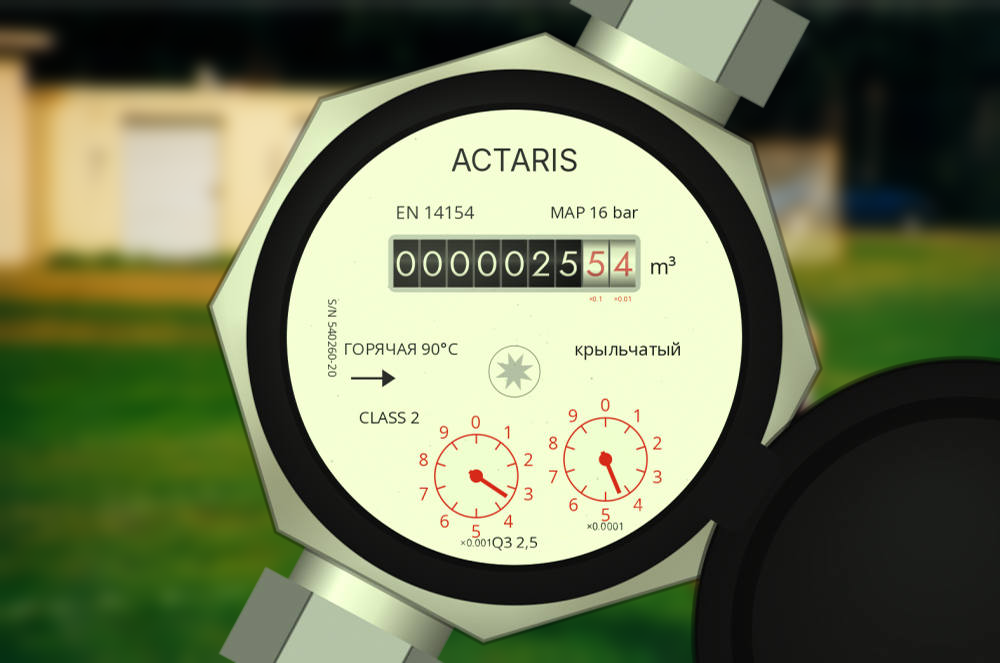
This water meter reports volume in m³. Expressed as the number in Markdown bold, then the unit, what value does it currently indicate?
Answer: **25.5434** m³
